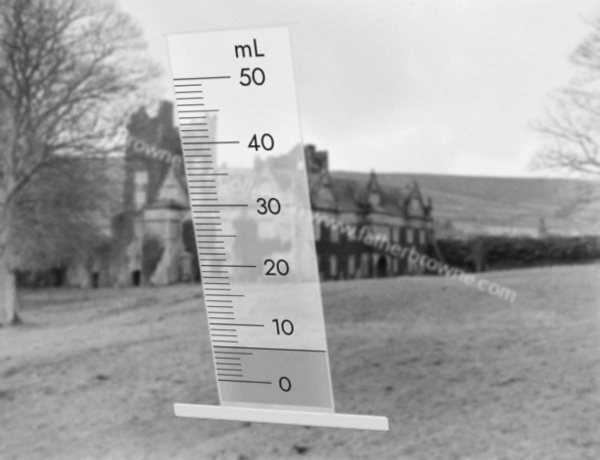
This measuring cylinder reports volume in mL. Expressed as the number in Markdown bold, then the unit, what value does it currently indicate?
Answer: **6** mL
